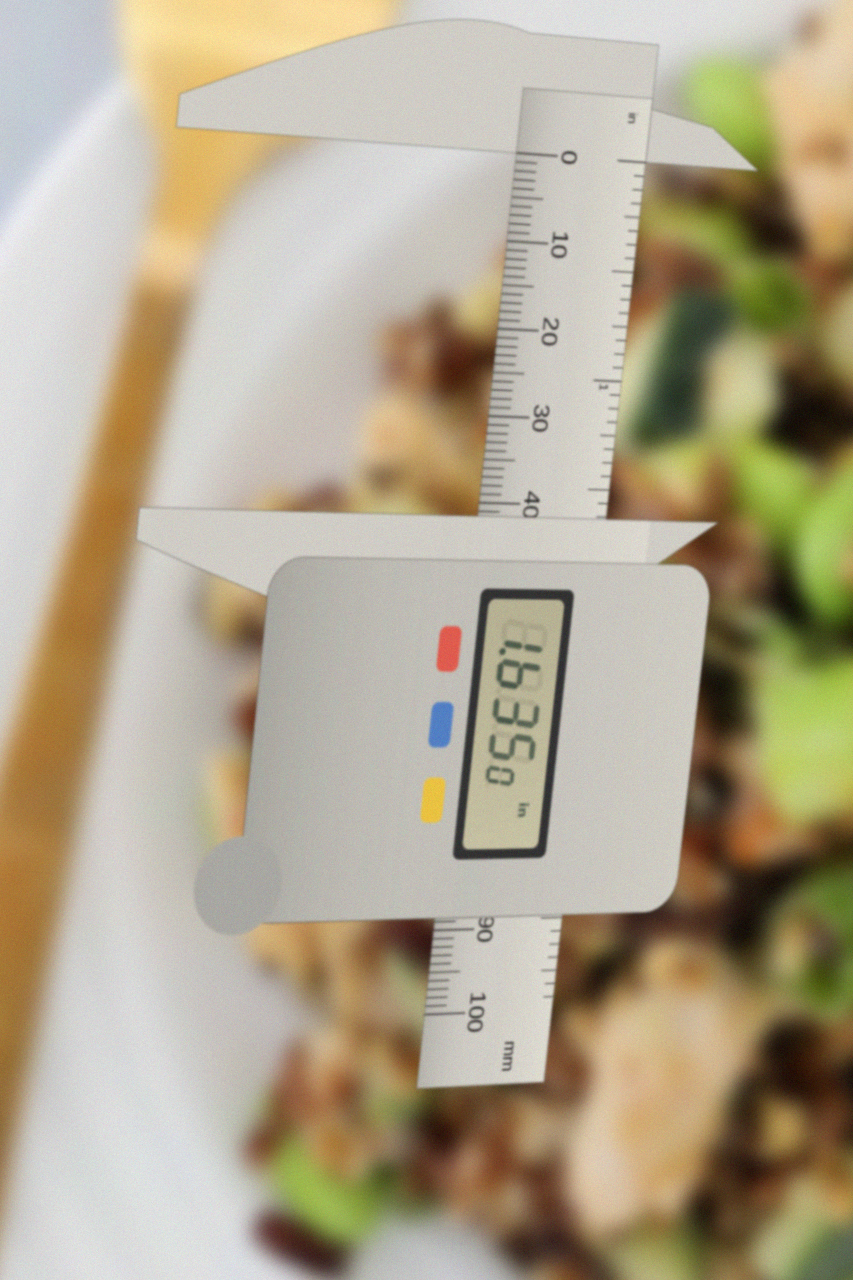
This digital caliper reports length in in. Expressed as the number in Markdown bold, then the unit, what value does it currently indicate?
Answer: **1.6350** in
